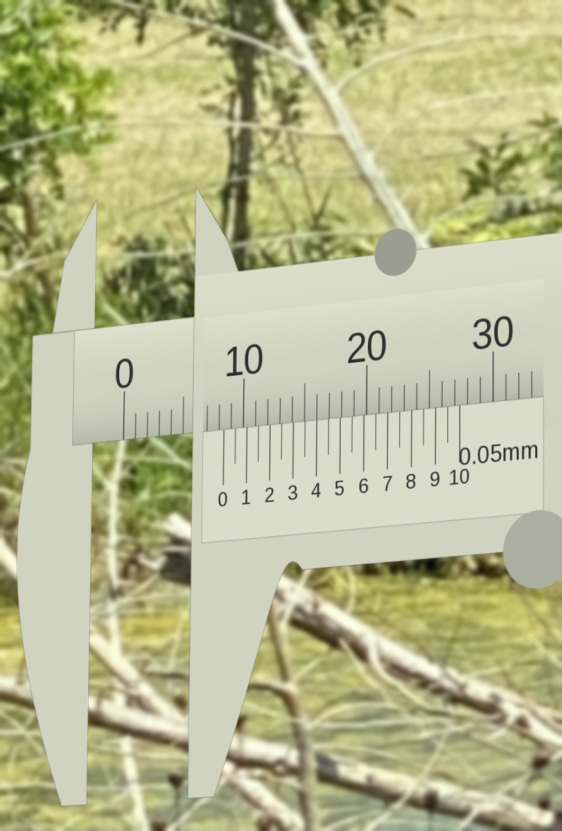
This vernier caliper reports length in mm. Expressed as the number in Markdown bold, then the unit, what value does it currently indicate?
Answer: **8.4** mm
